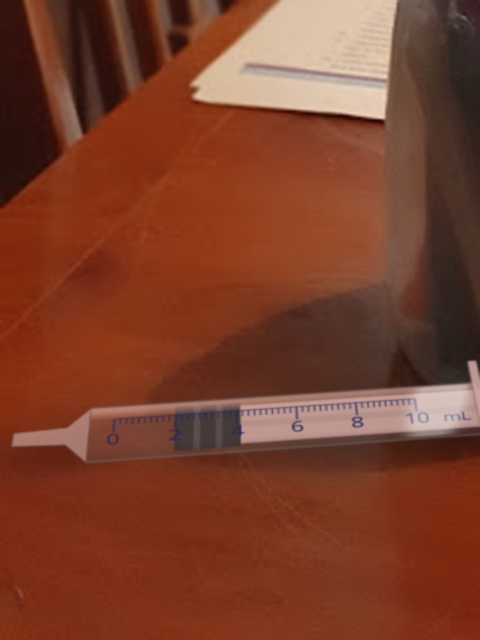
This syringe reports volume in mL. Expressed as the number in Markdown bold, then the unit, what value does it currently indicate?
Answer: **2** mL
